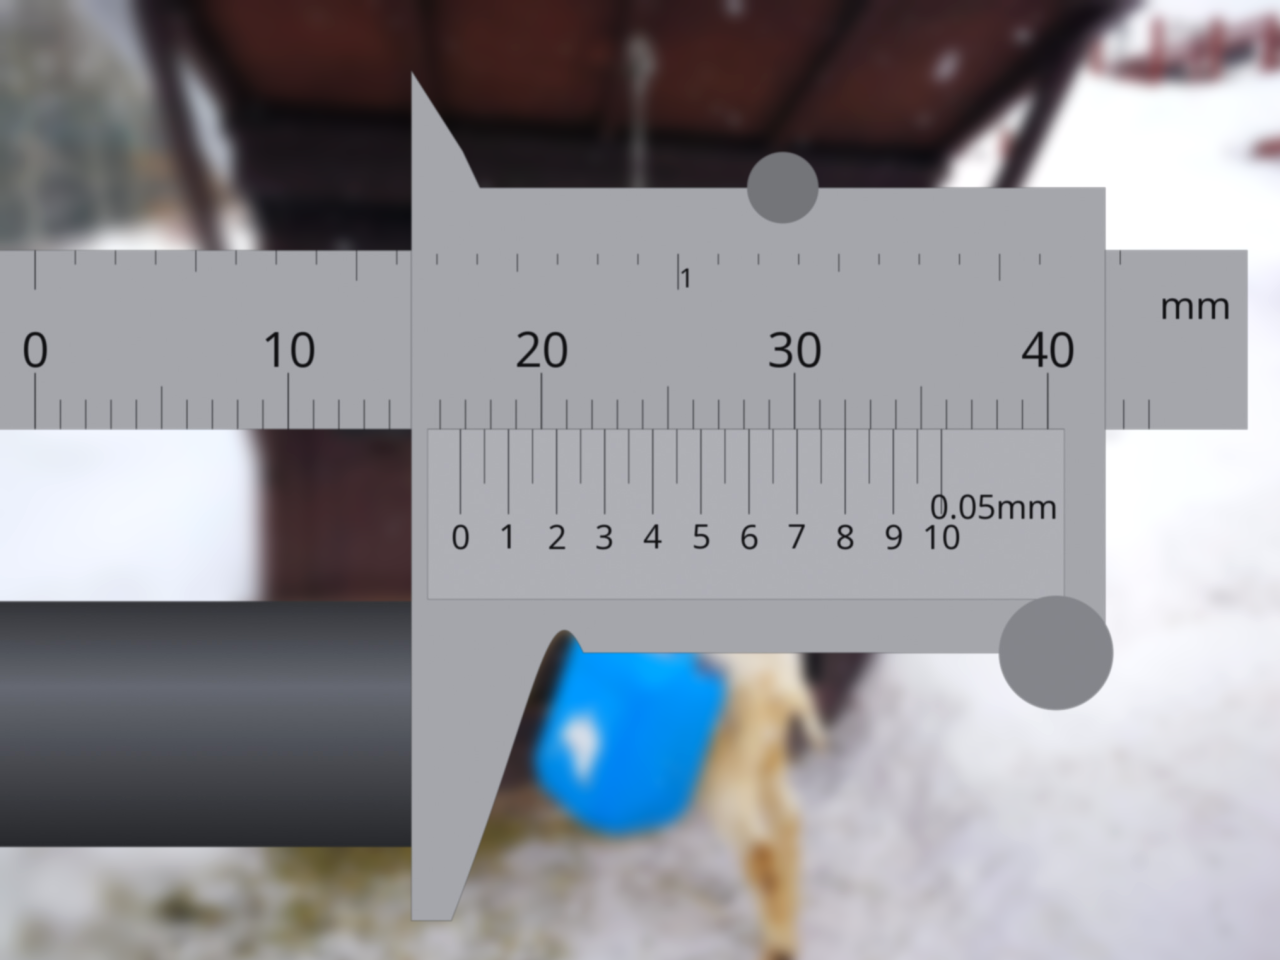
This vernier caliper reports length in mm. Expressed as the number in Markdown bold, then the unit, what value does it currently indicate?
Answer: **16.8** mm
